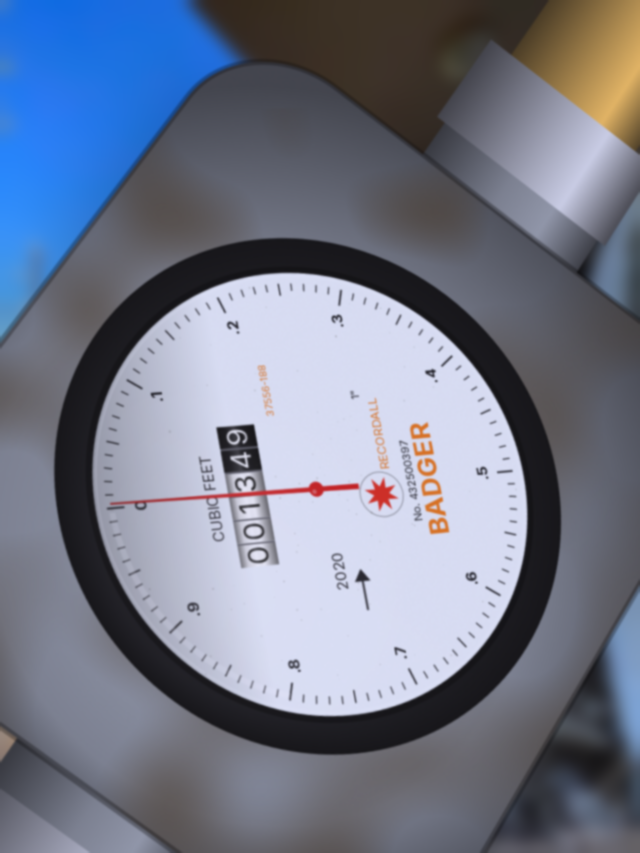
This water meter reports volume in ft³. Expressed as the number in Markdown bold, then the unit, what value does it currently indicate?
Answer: **1349.00** ft³
